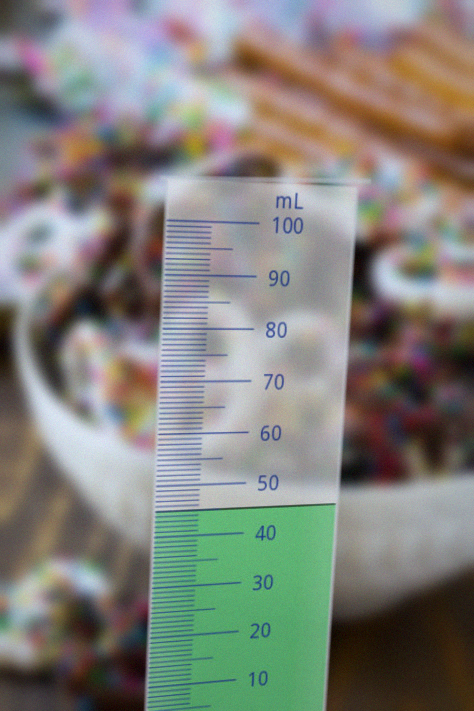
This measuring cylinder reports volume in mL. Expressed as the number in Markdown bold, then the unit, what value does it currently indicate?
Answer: **45** mL
